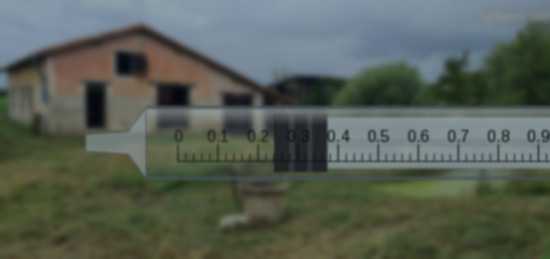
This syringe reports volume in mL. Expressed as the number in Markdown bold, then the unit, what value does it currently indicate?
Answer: **0.24** mL
